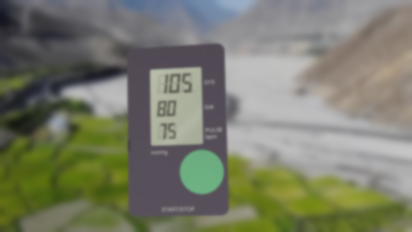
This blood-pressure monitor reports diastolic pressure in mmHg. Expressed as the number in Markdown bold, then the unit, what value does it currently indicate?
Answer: **80** mmHg
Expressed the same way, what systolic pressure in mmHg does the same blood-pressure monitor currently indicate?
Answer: **105** mmHg
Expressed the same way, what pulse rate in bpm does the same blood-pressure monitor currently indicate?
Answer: **75** bpm
